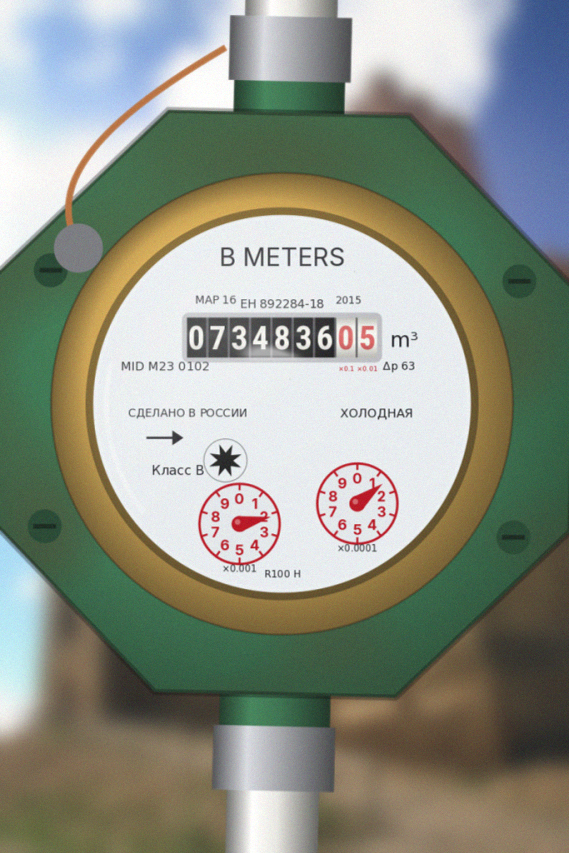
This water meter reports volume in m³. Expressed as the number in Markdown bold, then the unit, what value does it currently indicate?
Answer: **734836.0521** m³
